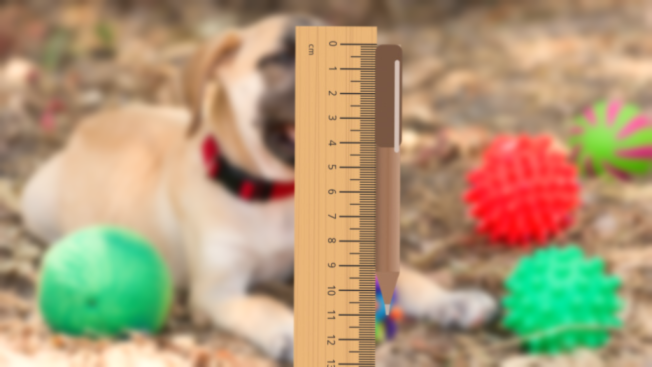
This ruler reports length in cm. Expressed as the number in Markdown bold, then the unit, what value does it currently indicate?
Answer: **11** cm
